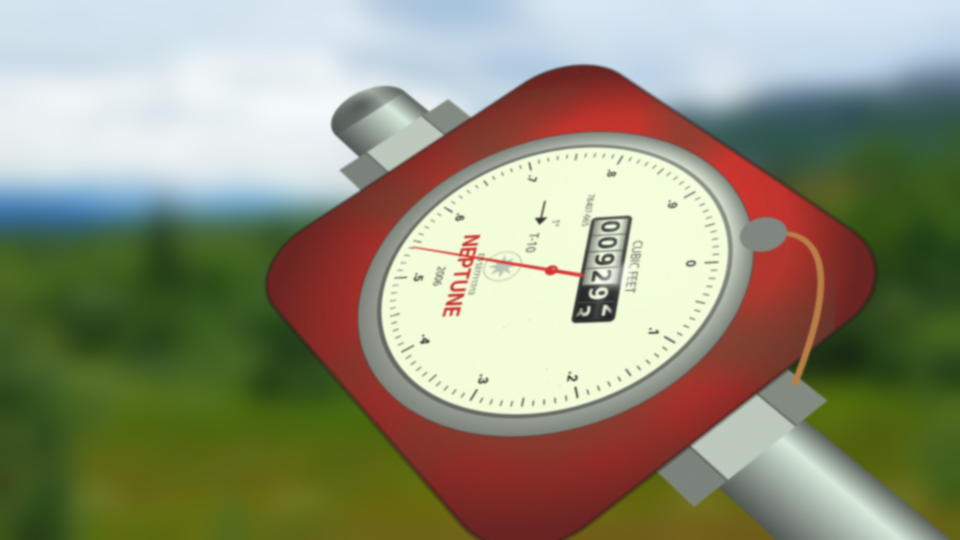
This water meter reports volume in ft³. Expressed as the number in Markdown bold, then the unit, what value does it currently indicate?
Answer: **9292.54** ft³
